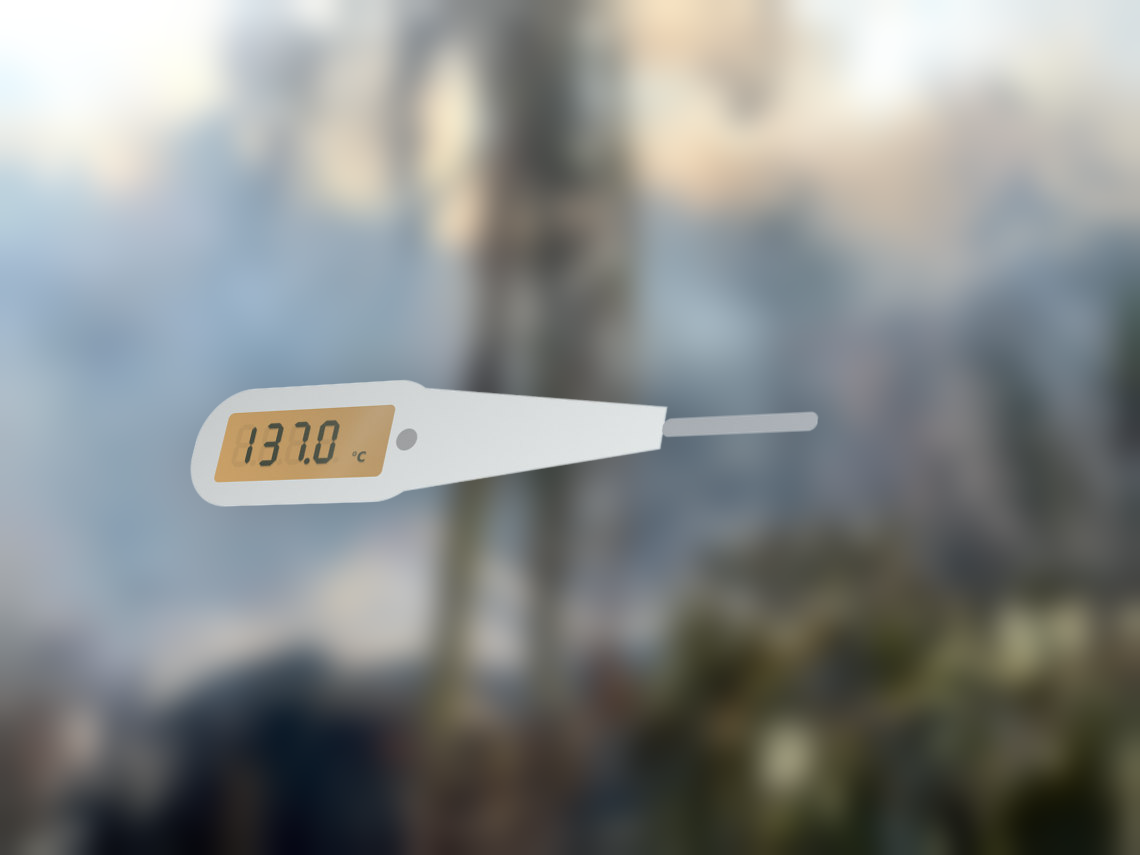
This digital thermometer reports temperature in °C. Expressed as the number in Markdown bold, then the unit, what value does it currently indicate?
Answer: **137.0** °C
